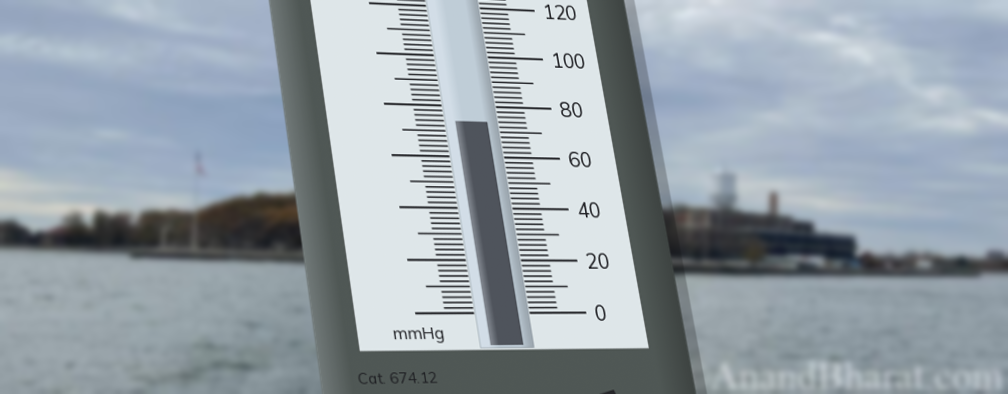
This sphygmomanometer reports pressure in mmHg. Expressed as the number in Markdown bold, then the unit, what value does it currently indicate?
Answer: **74** mmHg
